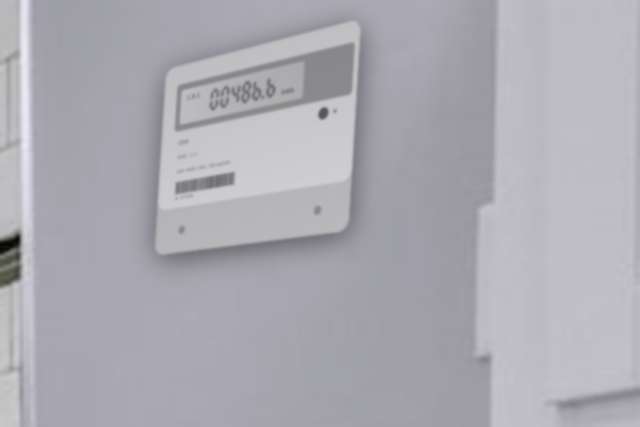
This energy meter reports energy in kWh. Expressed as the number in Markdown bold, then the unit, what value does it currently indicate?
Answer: **486.6** kWh
